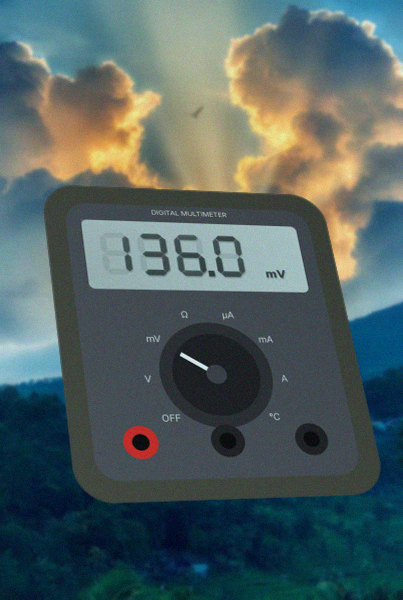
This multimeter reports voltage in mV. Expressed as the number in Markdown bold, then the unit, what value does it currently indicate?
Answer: **136.0** mV
